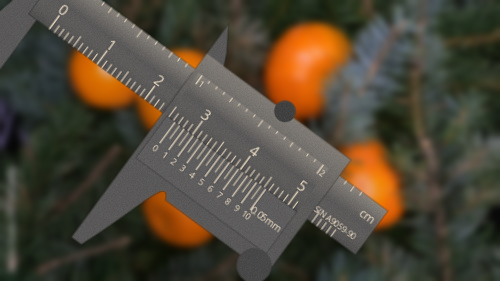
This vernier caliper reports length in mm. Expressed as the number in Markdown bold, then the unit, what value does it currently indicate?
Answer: **26.4** mm
